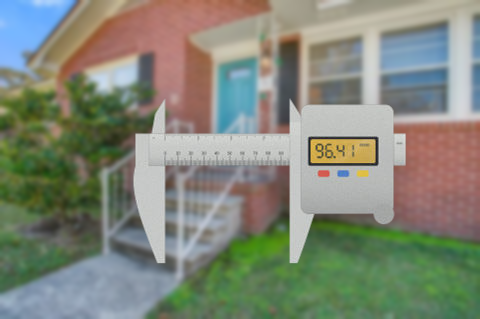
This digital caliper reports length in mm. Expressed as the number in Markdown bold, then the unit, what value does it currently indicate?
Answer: **96.41** mm
